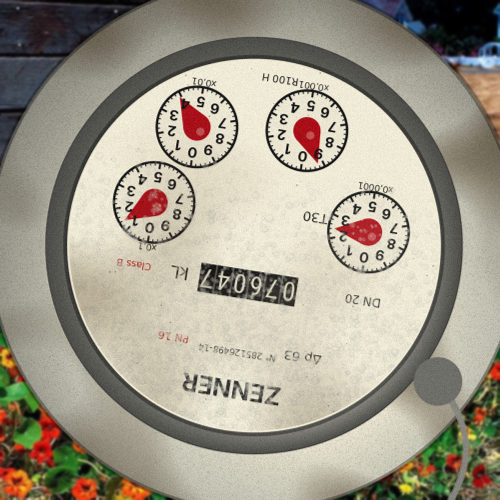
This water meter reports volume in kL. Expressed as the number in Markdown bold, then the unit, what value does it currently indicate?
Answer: **76047.1392** kL
